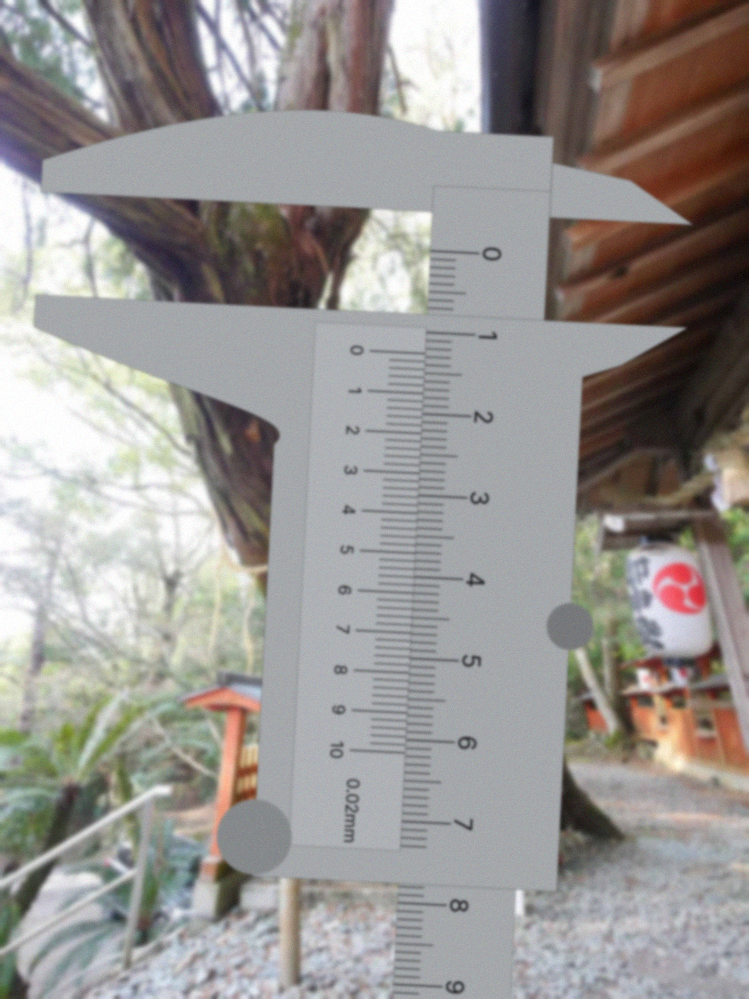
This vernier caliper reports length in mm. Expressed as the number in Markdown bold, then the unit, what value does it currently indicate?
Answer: **12.6** mm
